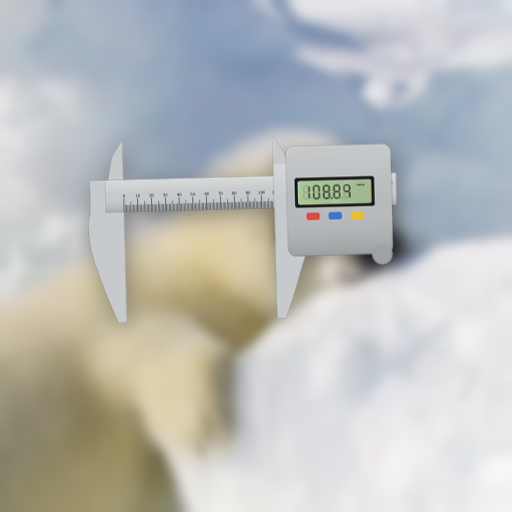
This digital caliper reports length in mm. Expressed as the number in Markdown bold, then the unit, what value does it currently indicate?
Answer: **108.89** mm
